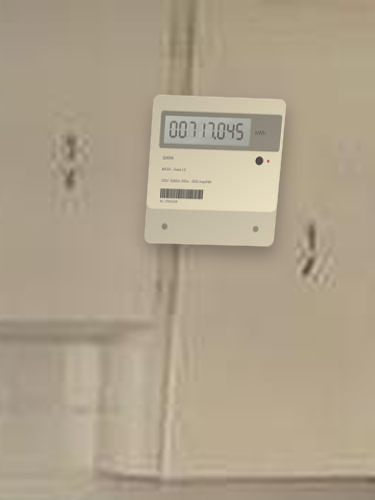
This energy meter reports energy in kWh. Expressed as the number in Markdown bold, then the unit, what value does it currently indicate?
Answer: **717.045** kWh
